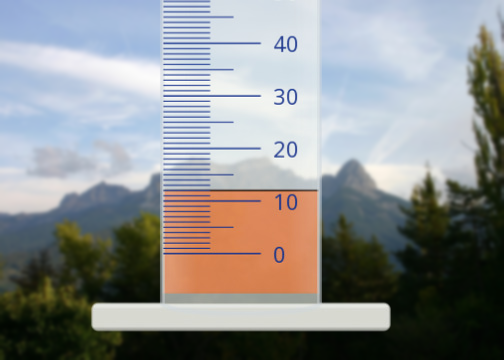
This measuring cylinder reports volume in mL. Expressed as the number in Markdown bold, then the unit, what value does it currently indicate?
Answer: **12** mL
